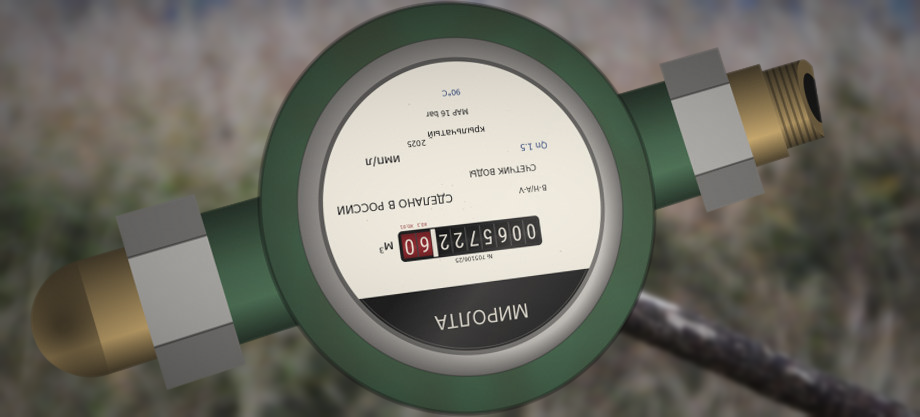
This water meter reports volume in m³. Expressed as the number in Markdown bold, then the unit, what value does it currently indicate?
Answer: **65722.60** m³
